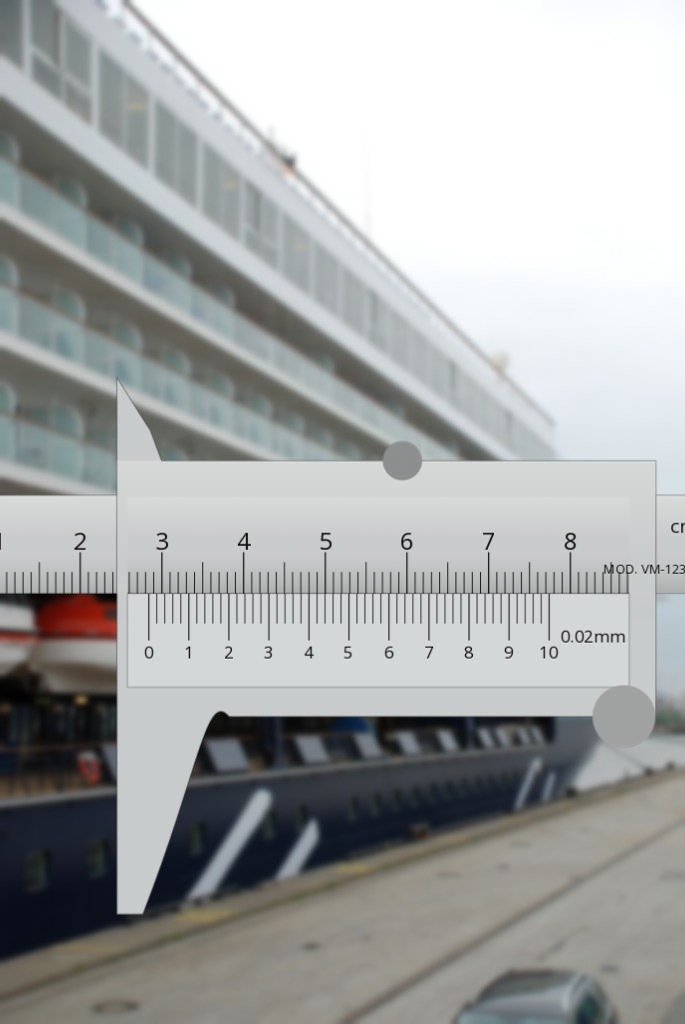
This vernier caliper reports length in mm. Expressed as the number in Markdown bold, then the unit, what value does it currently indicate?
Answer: **28.4** mm
